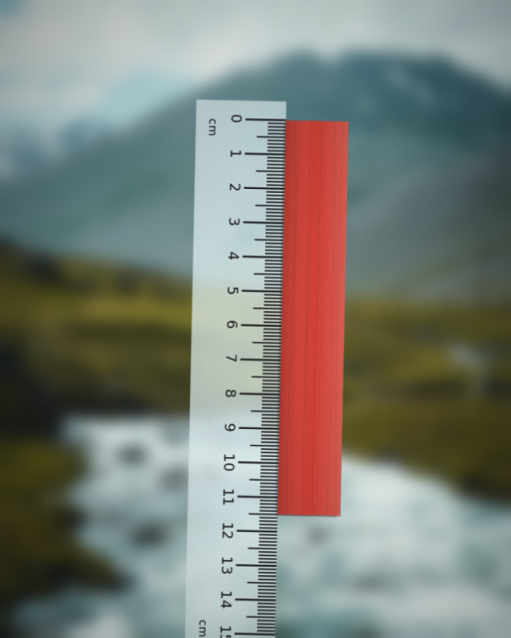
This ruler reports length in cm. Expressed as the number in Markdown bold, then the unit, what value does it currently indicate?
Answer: **11.5** cm
